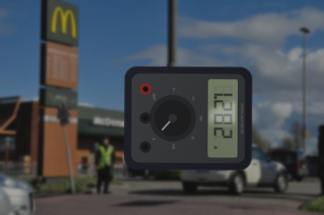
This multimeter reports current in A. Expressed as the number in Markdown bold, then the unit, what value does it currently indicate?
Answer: **1.282** A
